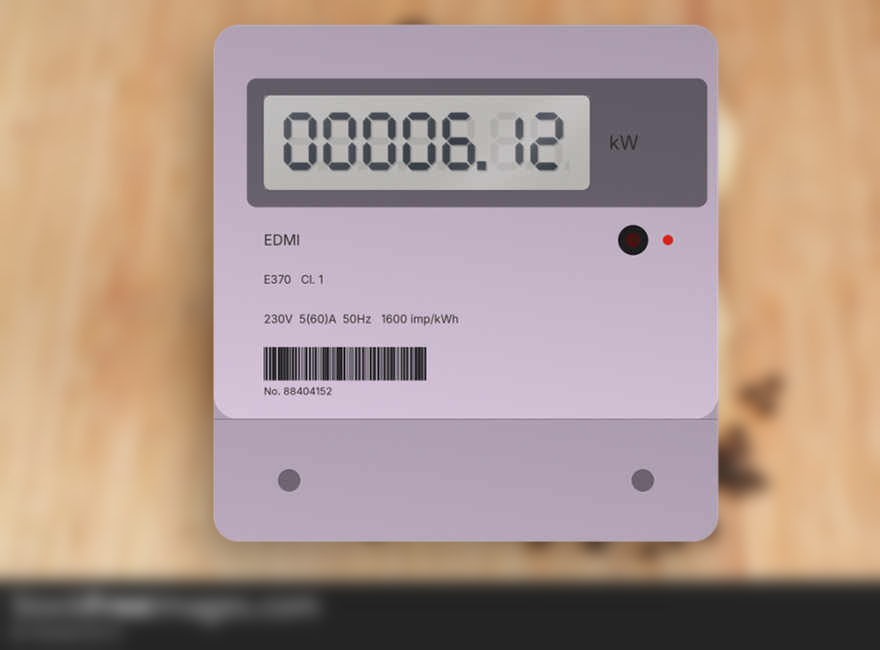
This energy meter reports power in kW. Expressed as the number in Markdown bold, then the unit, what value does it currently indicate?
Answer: **6.12** kW
